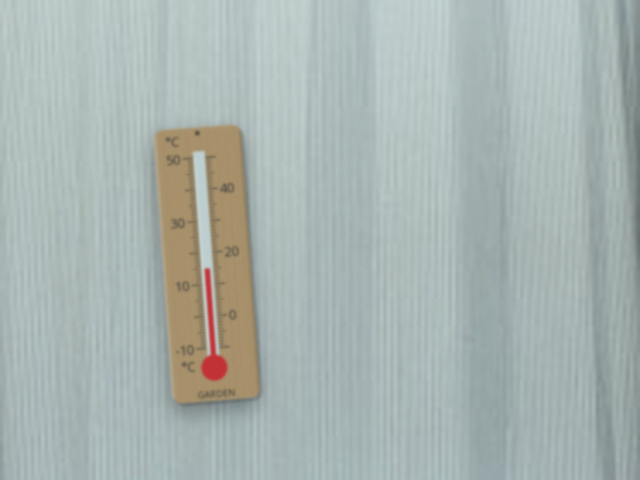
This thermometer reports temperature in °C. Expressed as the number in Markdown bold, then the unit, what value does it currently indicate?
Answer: **15** °C
